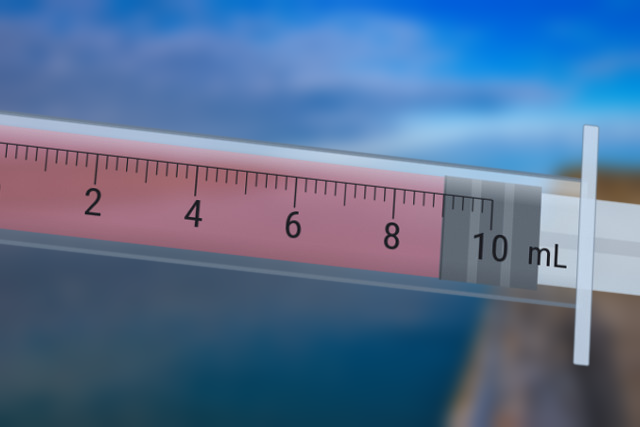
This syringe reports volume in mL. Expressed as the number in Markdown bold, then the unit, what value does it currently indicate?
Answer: **9** mL
